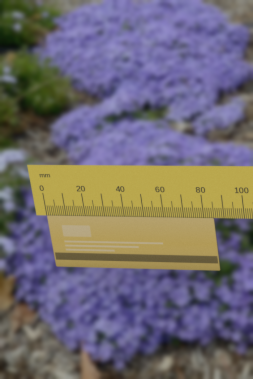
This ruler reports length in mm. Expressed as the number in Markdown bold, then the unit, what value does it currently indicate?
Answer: **85** mm
